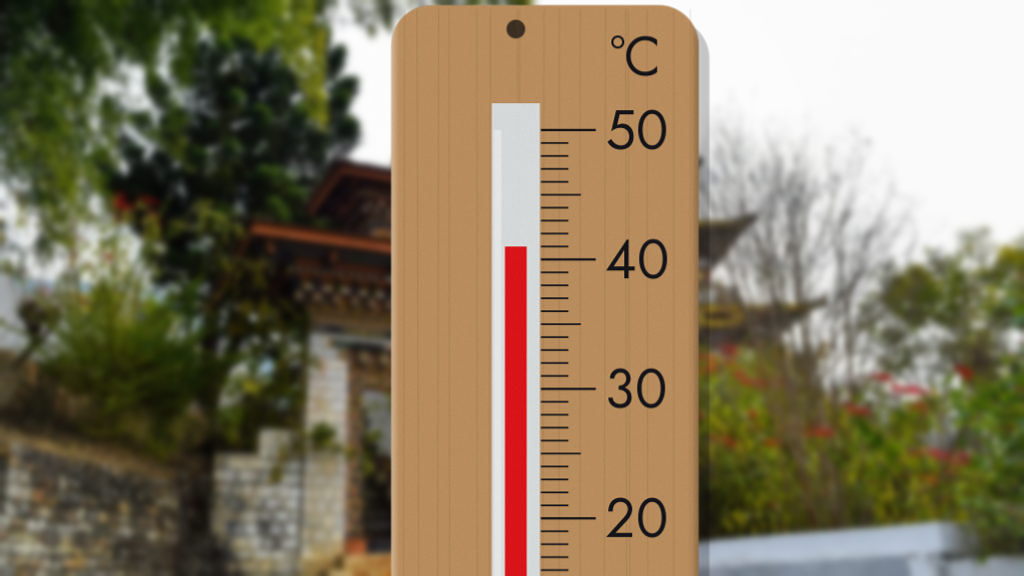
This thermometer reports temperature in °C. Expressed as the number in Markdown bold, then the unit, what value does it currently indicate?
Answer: **41** °C
